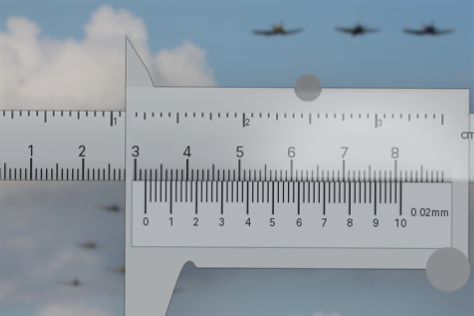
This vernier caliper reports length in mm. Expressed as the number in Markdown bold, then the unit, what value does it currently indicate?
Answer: **32.0** mm
